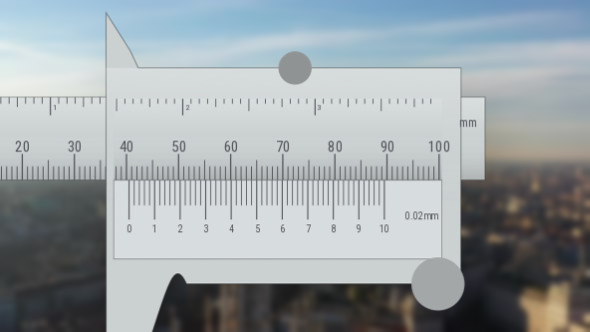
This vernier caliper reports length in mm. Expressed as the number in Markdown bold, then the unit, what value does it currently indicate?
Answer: **40.5** mm
